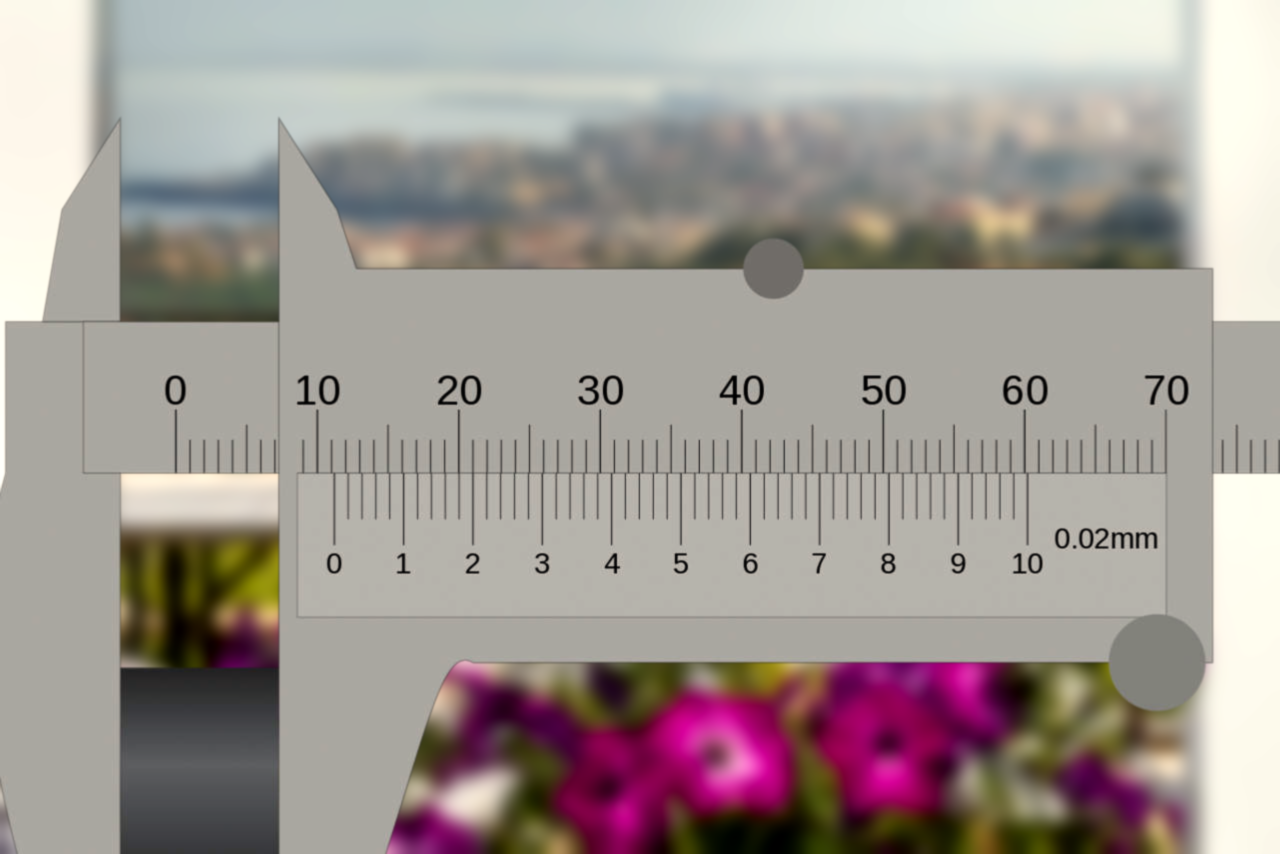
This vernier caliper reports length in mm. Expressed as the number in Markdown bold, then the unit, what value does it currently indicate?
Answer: **11.2** mm
